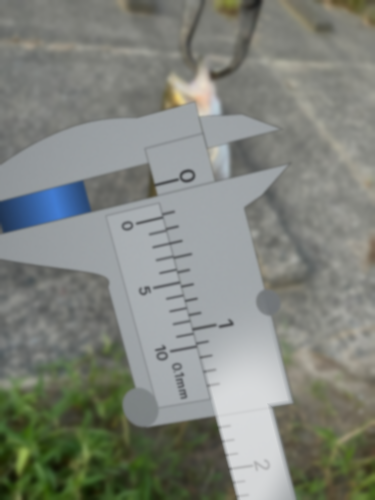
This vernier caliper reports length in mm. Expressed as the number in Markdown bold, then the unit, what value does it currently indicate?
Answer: **2.2** mm
